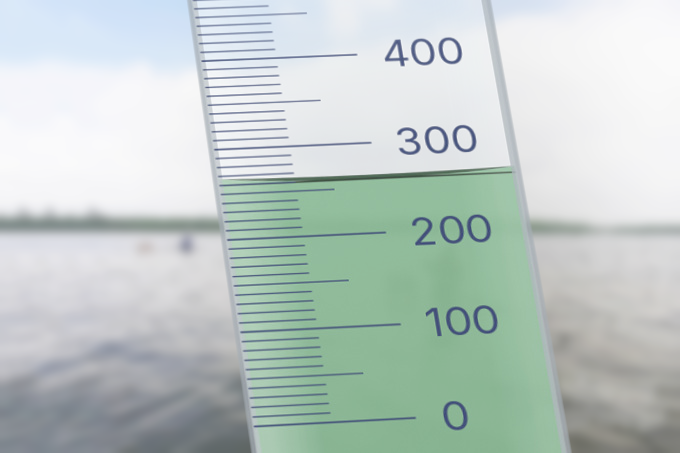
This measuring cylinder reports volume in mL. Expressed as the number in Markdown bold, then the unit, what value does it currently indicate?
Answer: **260** mL
